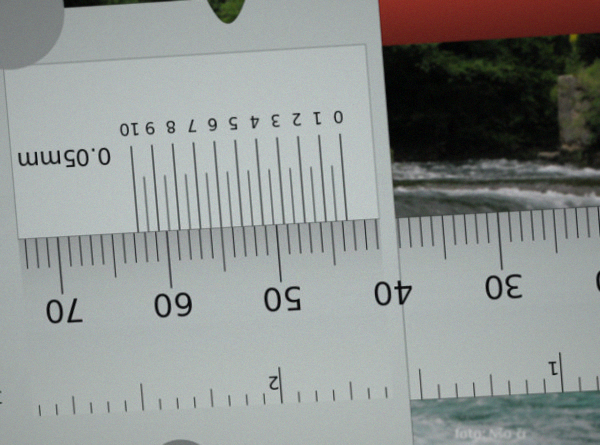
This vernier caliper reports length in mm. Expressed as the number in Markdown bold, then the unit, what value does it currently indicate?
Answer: **43.6** mm
